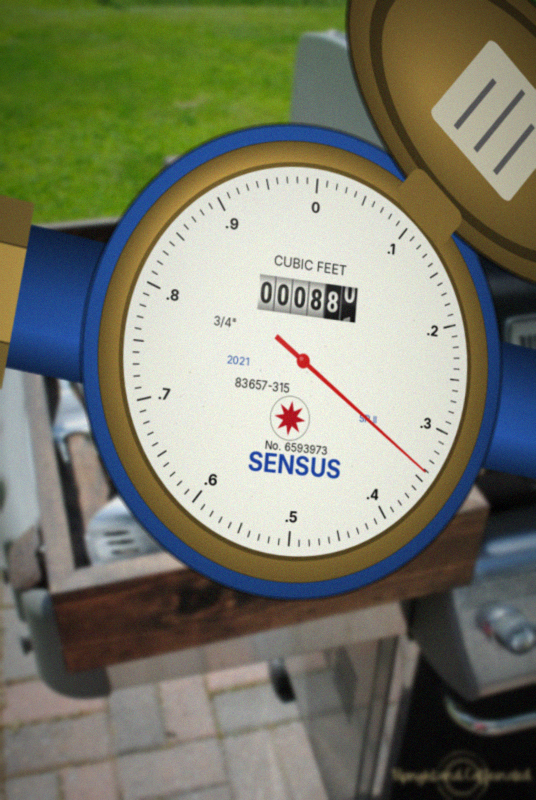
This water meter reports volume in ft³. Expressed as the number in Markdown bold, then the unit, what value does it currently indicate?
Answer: **880.34** ft³
